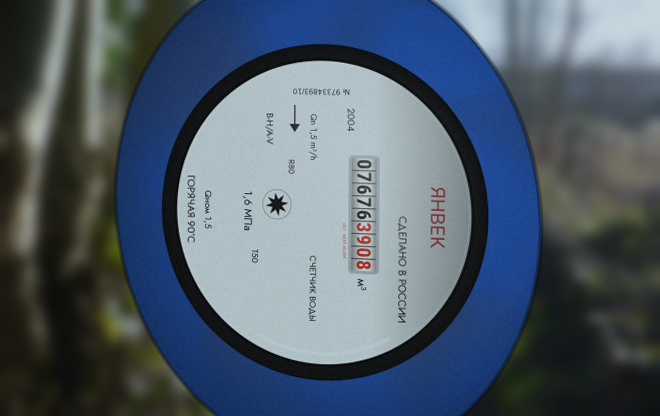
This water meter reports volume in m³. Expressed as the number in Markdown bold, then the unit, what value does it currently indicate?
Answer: **7676.3908** m³
